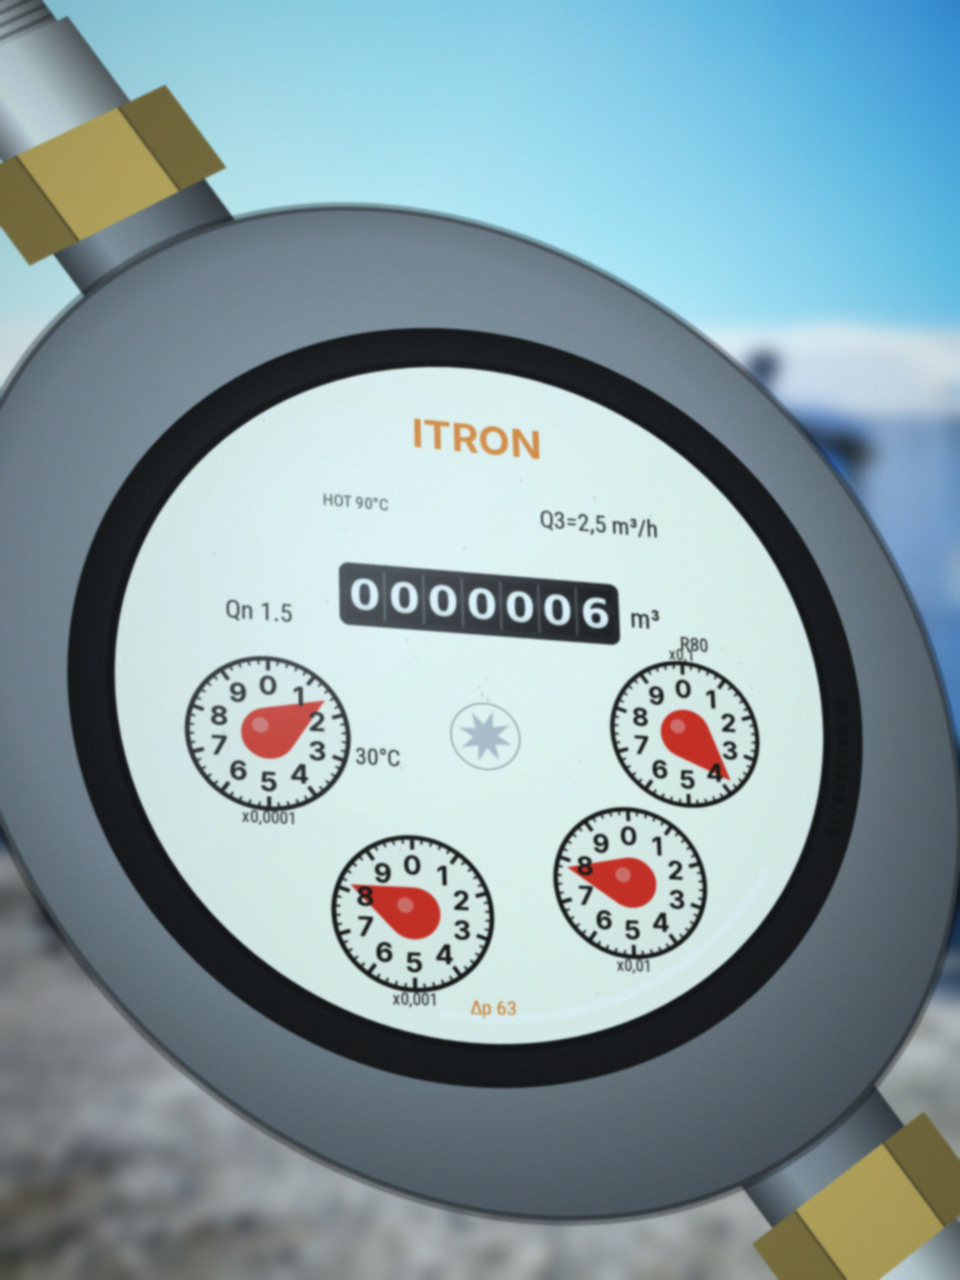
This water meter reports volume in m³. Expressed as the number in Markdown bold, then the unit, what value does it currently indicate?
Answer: **6.3781** m³
